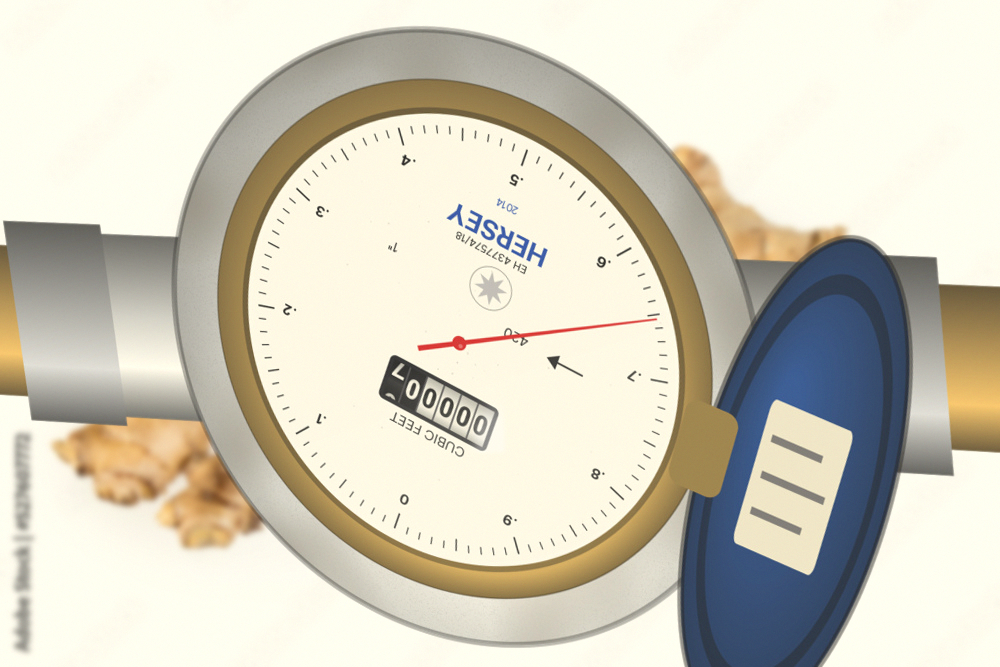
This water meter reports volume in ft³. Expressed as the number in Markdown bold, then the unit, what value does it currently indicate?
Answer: **6.65** ft³
